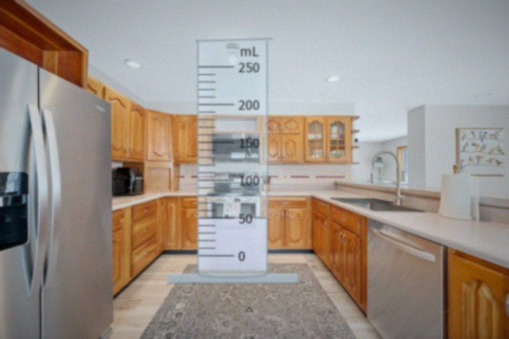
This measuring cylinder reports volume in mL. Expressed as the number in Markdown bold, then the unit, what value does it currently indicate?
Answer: **50** mL
